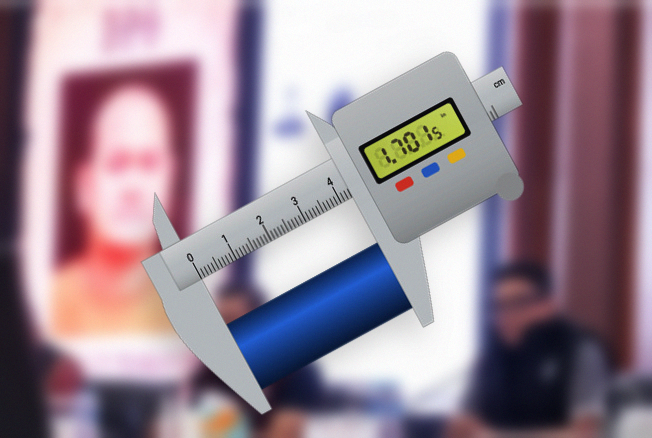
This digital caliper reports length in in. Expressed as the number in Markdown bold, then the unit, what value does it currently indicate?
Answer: **1.7015** in
